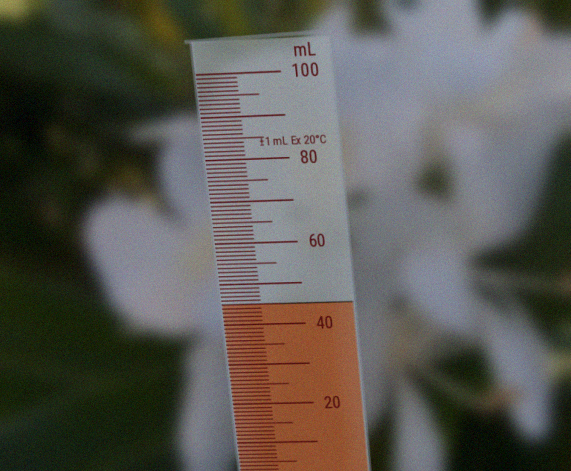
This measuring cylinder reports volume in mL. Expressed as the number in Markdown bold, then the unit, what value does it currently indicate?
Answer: **45** mL
